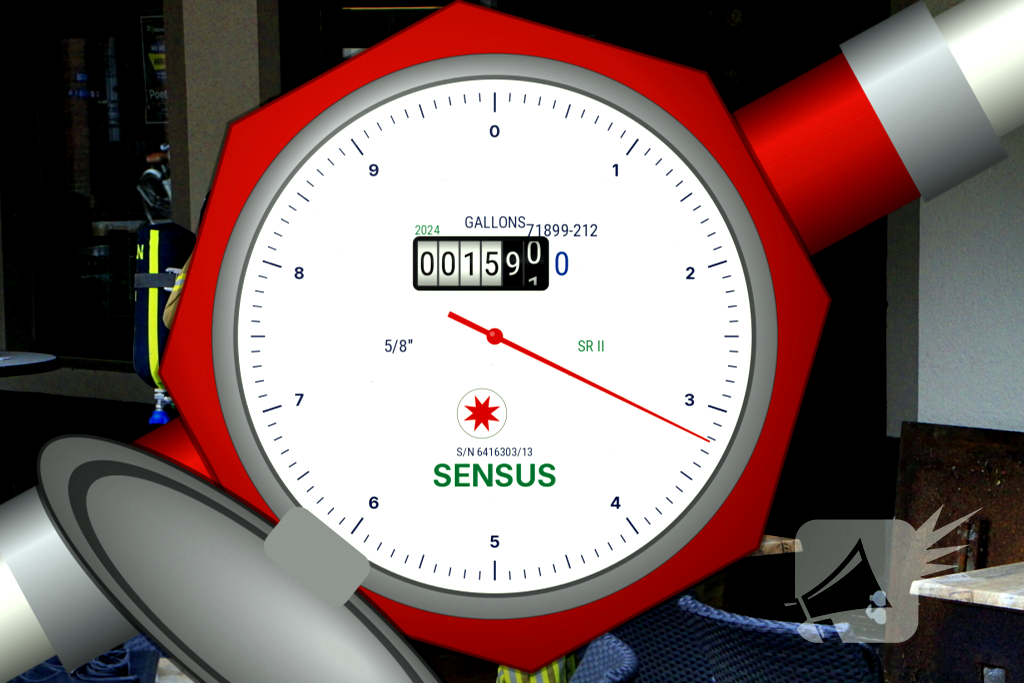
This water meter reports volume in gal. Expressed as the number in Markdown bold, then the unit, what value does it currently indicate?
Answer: **15903.2** gal
